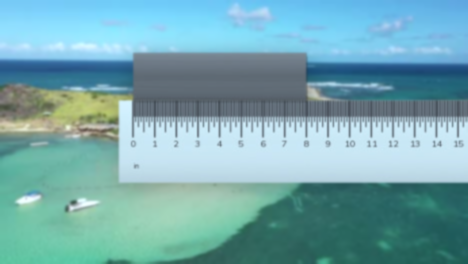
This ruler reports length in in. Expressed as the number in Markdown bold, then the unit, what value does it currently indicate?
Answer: **8** in
